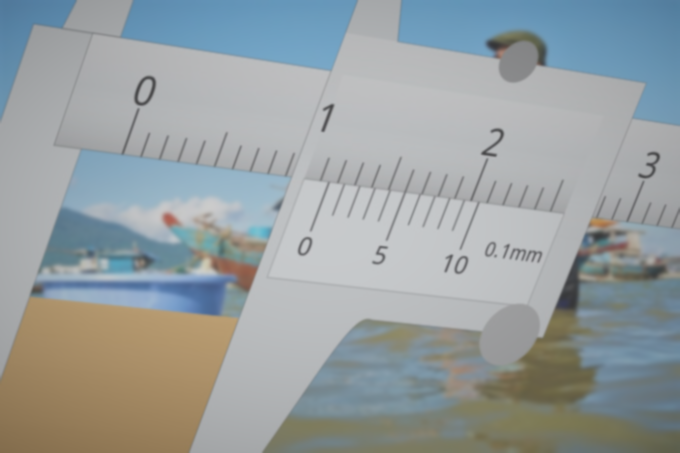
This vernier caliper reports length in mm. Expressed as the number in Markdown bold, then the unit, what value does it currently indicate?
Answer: **11.5** mm
